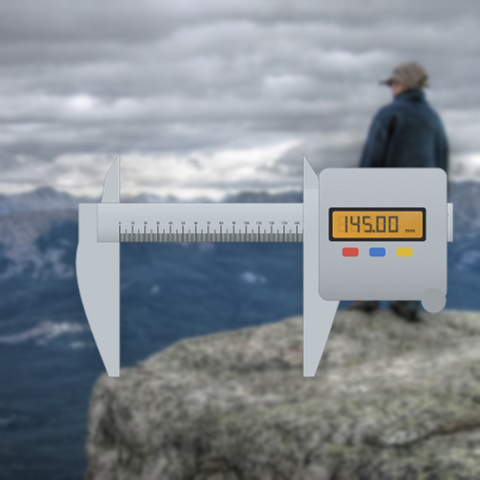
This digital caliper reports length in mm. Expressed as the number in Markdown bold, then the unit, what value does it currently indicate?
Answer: **145.00** mm
